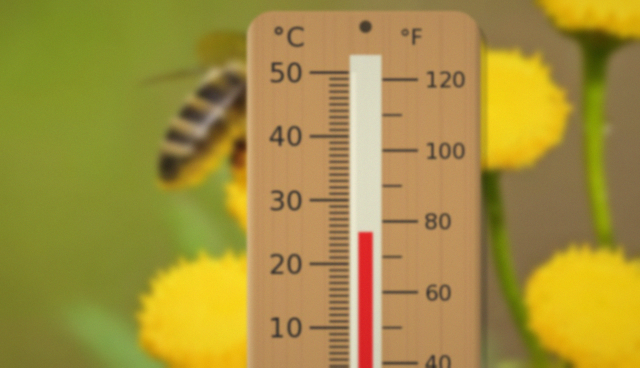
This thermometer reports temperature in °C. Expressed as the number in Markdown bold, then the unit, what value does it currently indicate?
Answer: **25** °C
